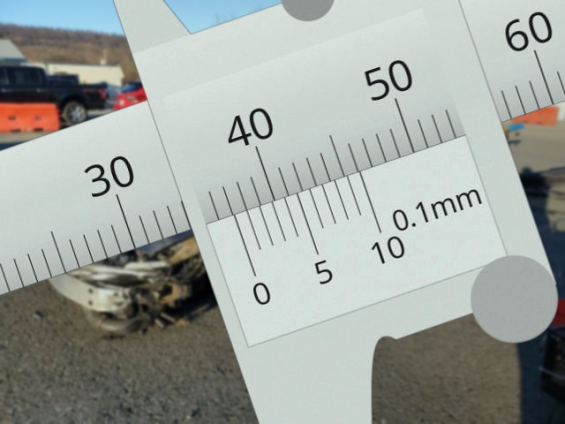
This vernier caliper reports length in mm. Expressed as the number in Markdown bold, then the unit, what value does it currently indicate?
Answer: **37.1** mm
